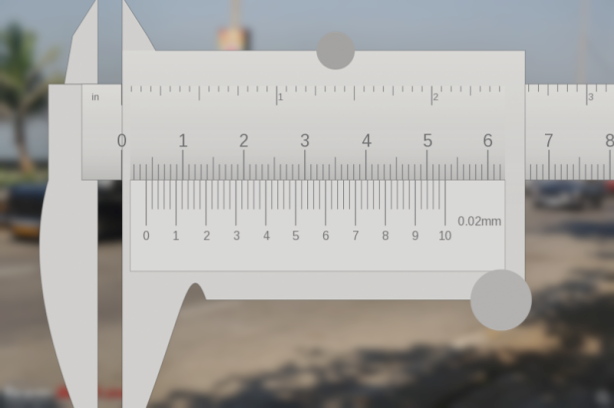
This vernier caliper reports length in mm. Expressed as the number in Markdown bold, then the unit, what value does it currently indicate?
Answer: **4.0** mm
